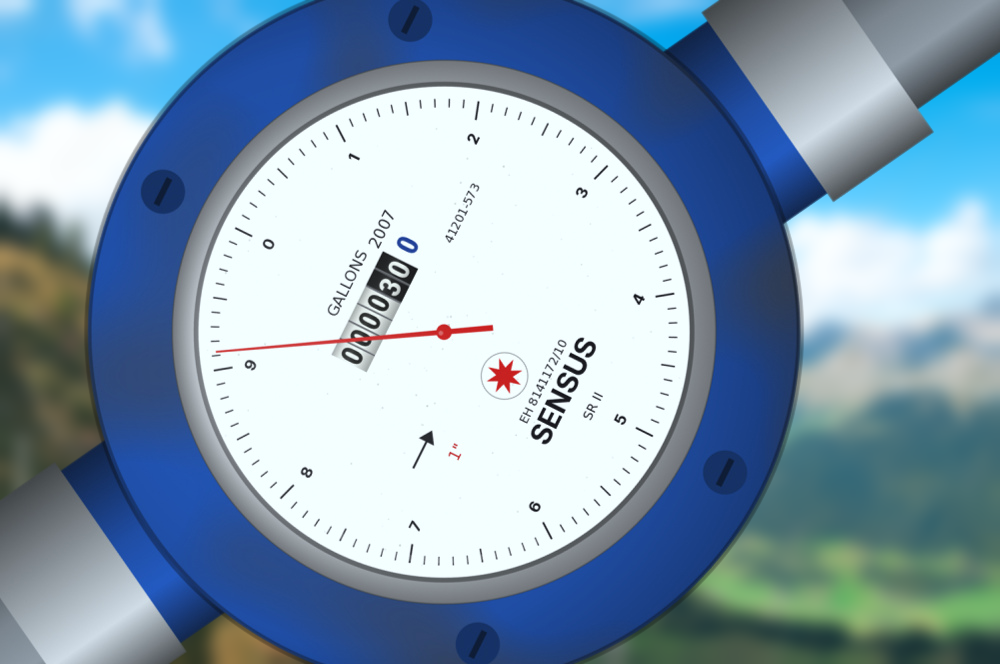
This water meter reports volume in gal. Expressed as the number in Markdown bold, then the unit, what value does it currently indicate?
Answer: **299.1** gal
